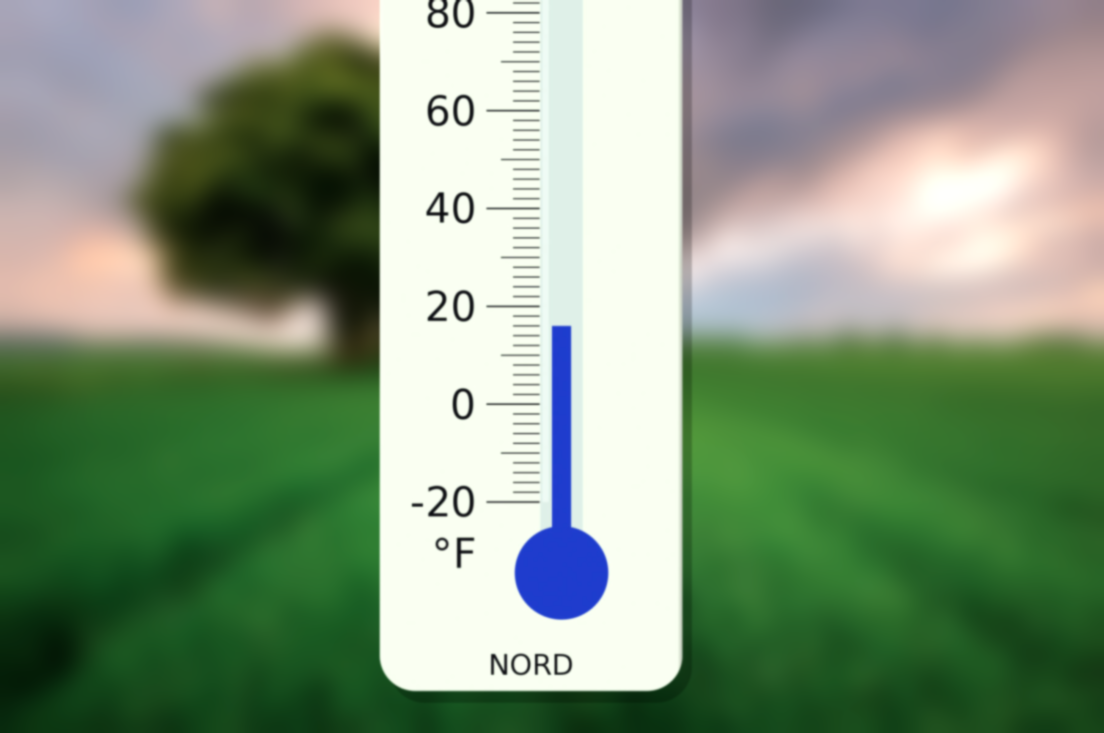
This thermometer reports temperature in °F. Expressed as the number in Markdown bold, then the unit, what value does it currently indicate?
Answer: **16** °F
